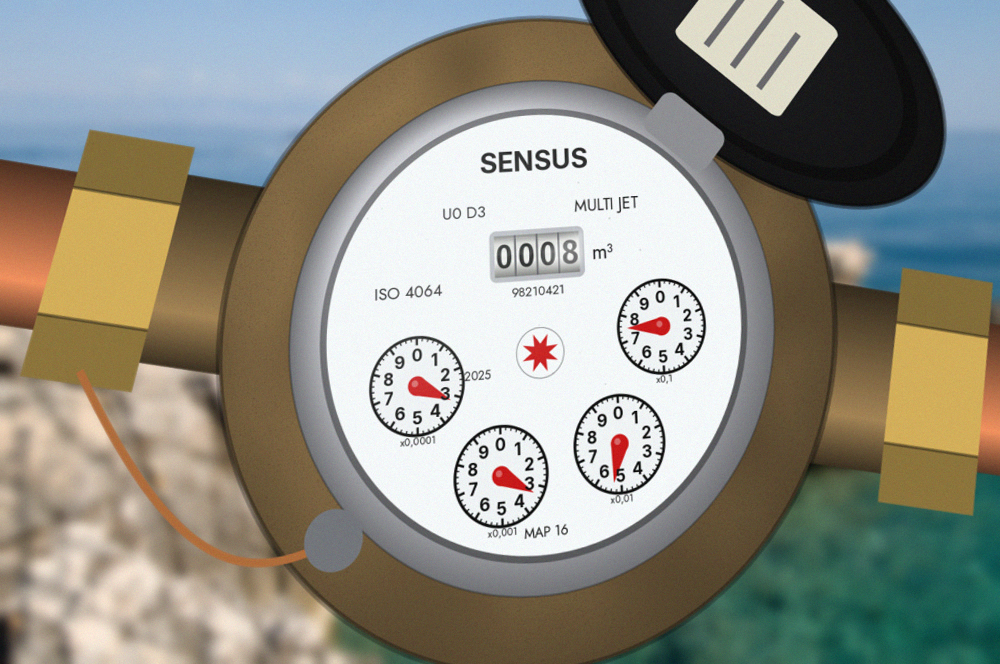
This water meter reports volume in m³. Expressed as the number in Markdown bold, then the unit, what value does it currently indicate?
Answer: **8.7533** m³
